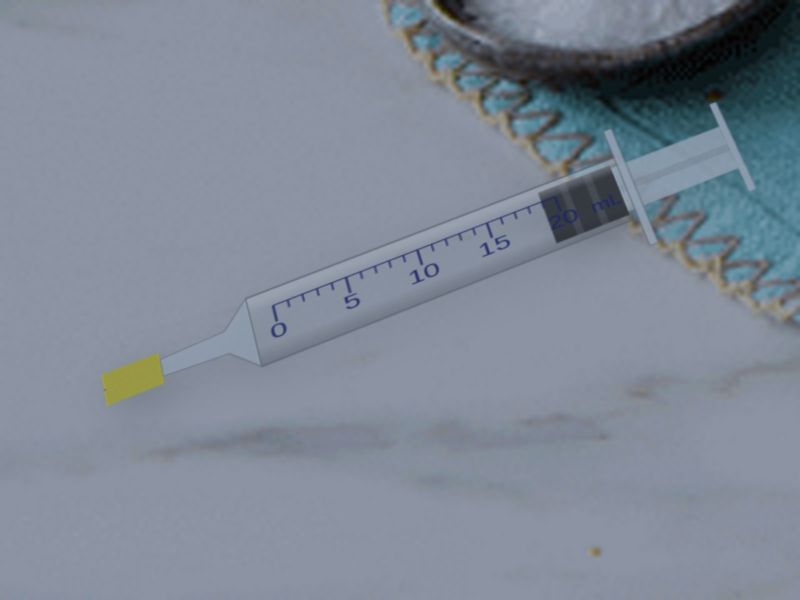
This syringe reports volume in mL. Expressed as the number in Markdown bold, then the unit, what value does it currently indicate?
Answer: **19** mL
